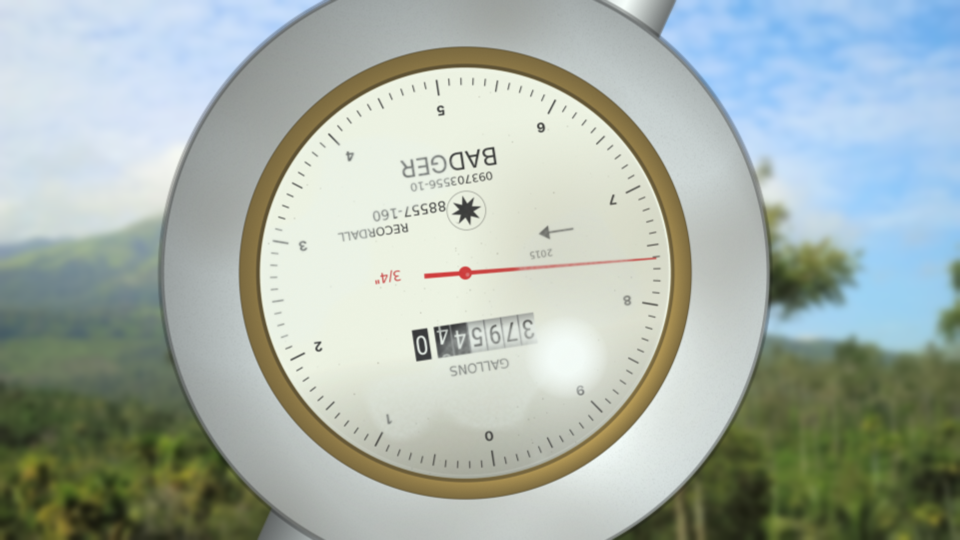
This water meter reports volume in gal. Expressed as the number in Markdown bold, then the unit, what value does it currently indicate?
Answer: **3795437.6** gal
